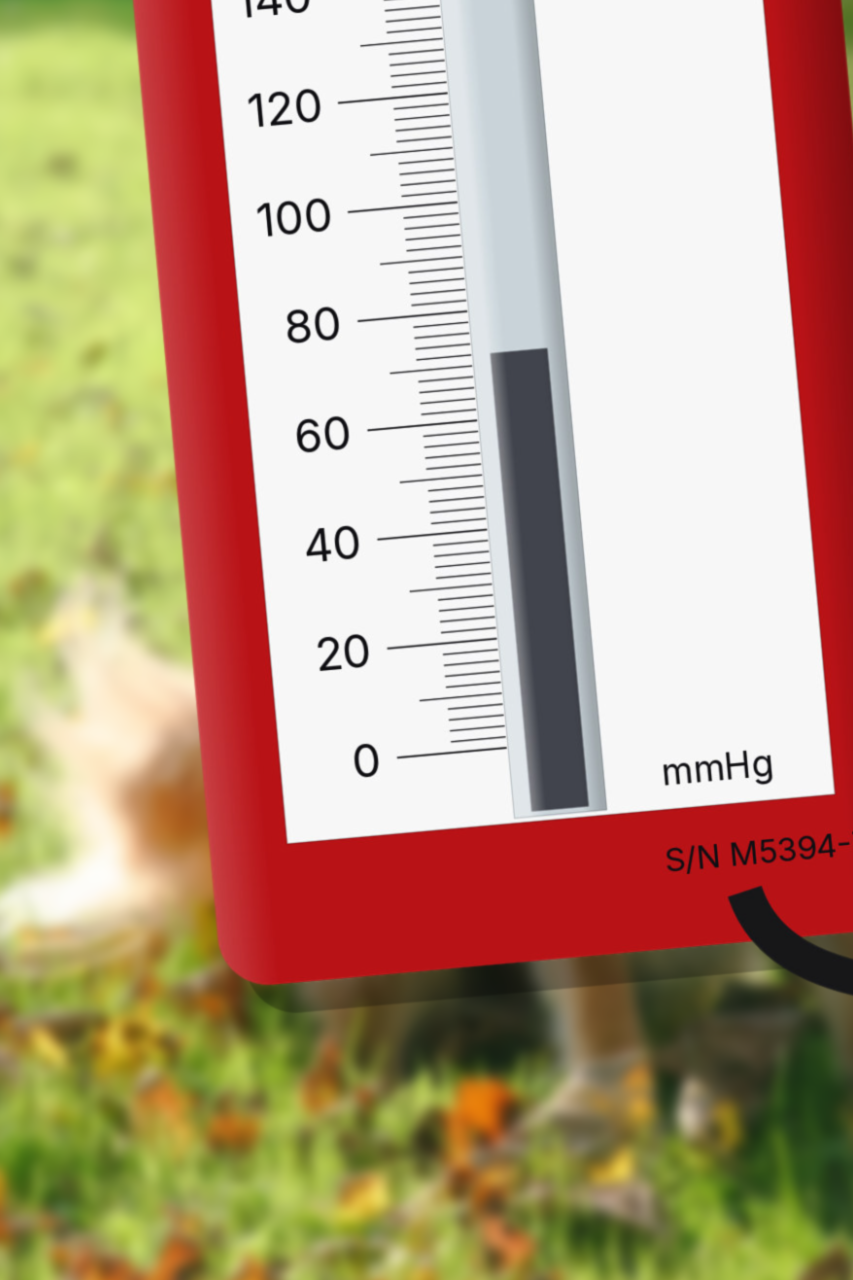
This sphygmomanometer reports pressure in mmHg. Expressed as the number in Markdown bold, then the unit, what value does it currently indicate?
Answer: **72** mmHg
